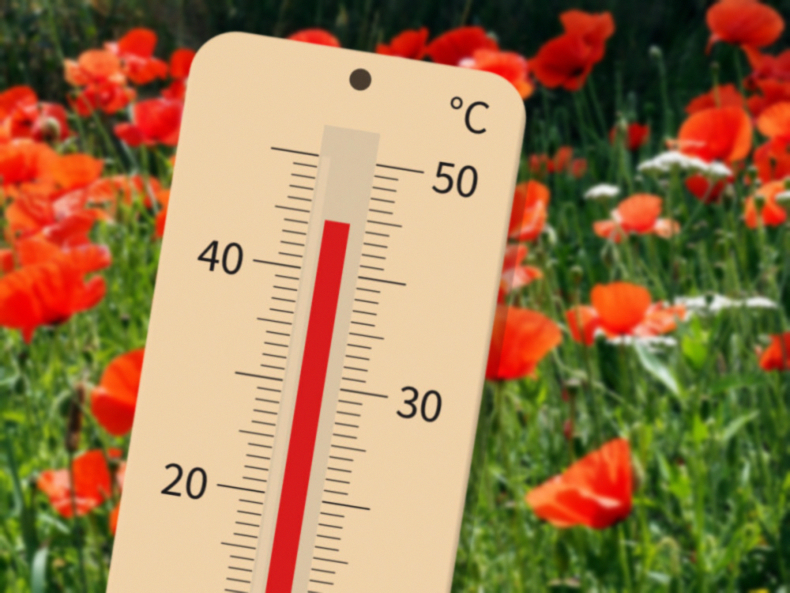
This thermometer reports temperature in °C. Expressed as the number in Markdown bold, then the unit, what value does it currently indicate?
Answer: **44.5** °C
